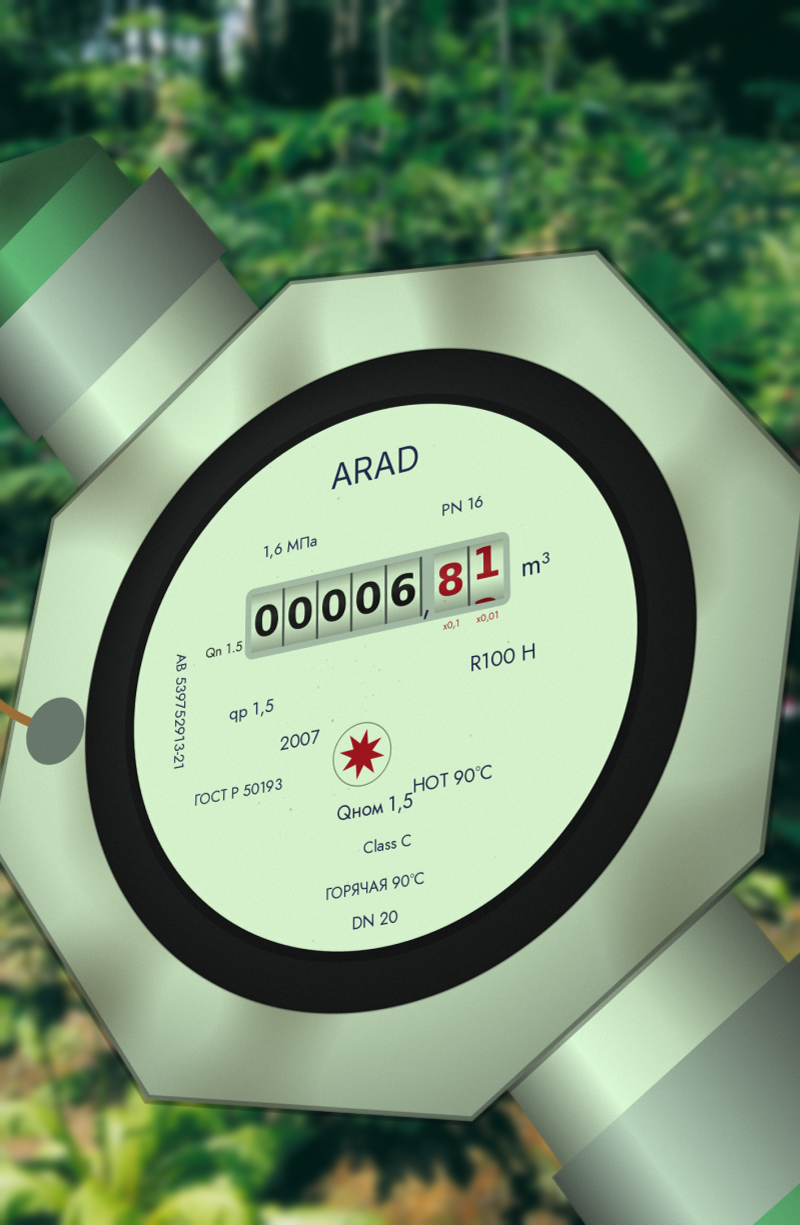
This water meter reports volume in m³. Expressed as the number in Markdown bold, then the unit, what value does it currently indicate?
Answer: **6.81** m³
